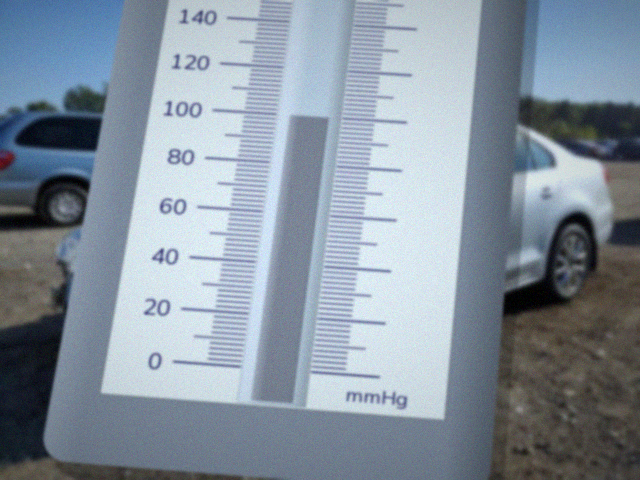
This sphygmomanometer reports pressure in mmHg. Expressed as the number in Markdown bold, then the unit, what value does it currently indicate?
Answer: **100** mmHg
